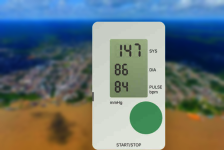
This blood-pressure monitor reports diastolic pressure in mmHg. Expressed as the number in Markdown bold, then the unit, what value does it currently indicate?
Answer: **86** mmHg
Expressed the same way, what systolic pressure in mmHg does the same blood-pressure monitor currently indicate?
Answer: **147** mmHg
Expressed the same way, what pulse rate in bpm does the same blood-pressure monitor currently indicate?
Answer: **84** bpm
